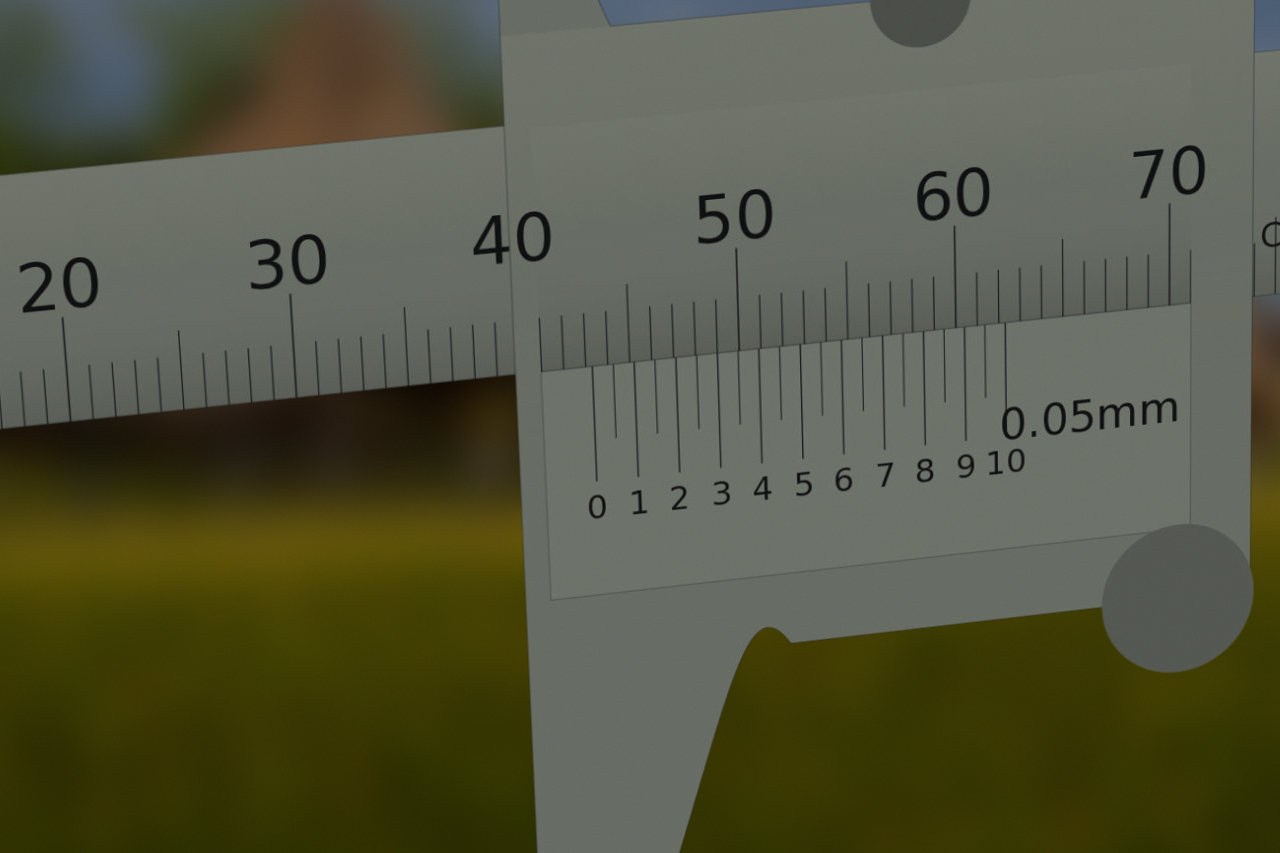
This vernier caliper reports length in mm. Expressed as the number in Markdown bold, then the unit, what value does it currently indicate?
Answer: **43.3** mm
